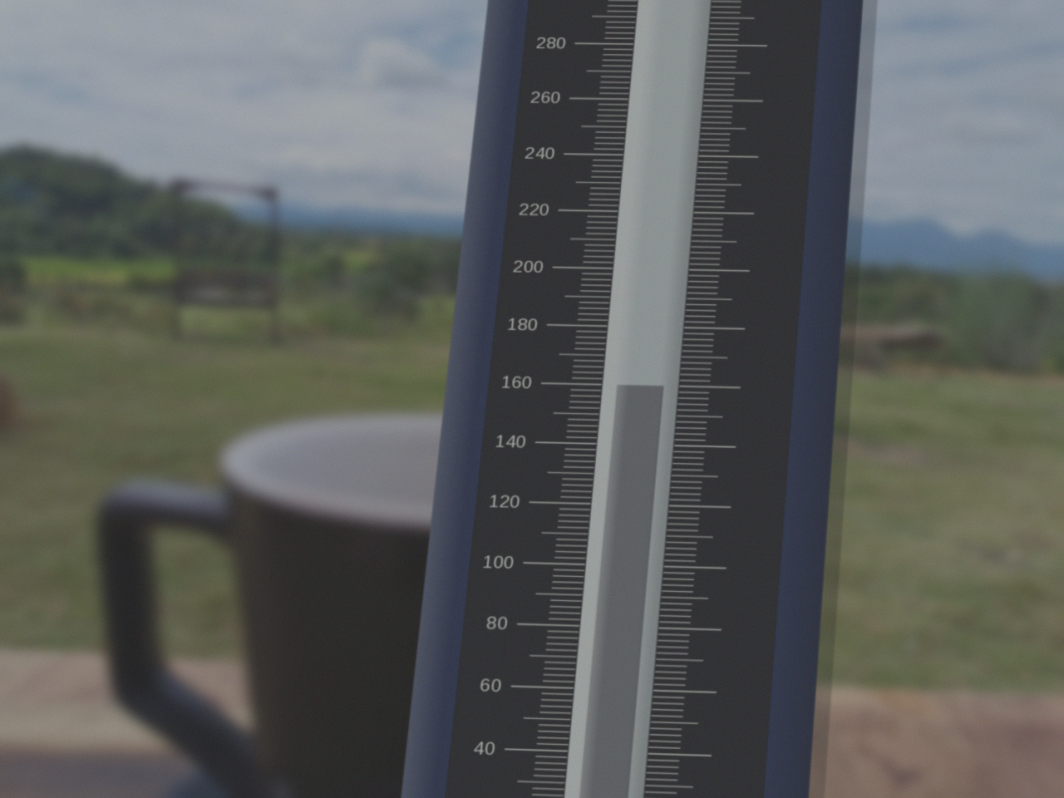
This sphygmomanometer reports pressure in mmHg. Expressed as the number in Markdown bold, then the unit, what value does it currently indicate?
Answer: **160** mmHg
